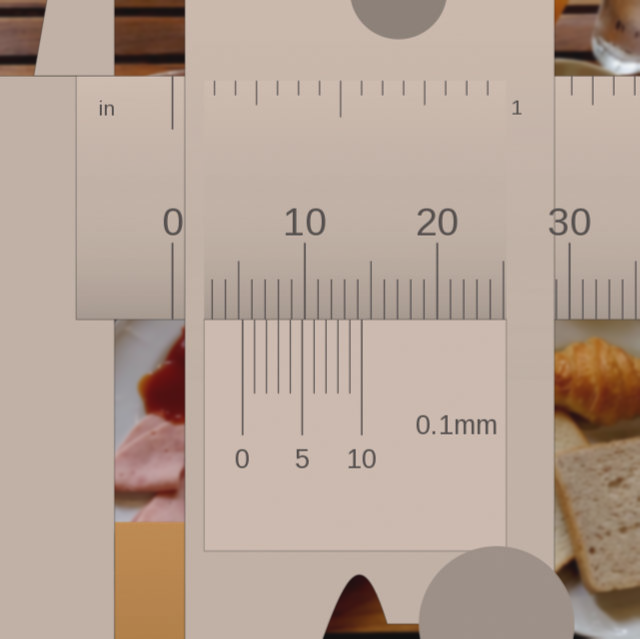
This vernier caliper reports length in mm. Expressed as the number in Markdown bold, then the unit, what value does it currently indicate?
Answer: **5.3** mm
